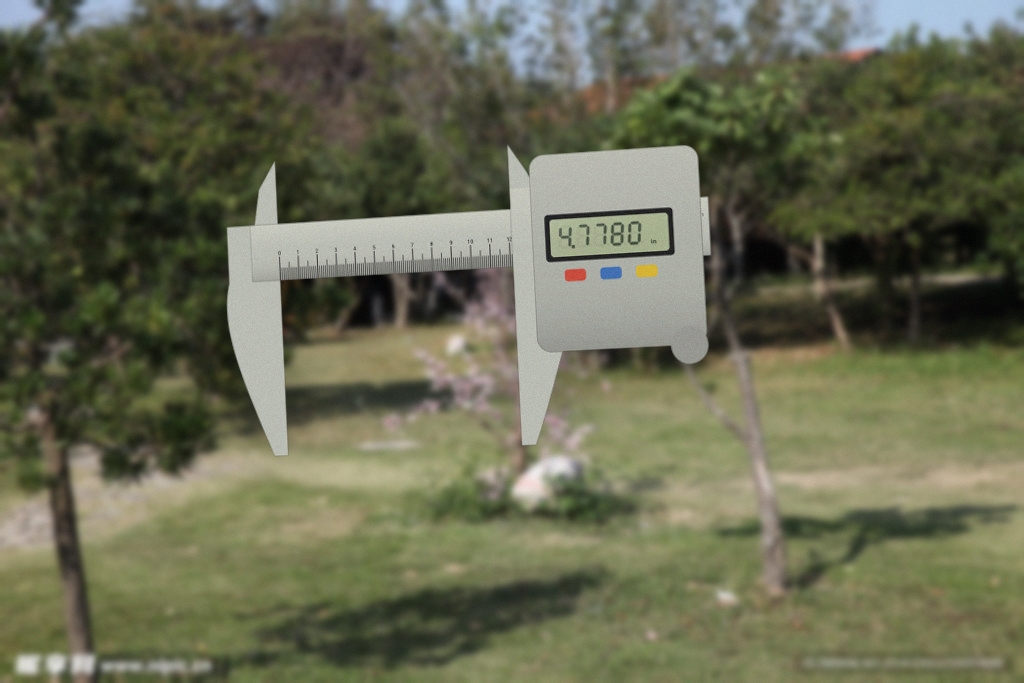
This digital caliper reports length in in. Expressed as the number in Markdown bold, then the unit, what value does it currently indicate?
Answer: **4.7780** in
